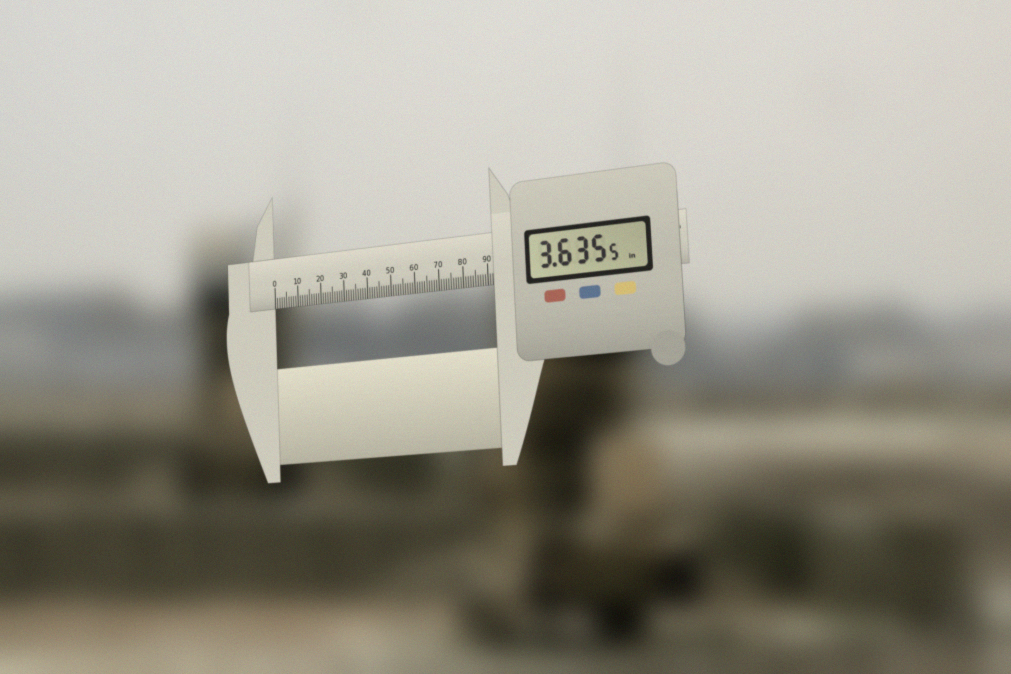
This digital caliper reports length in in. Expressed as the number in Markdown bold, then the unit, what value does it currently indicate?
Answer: **3.6355** in
